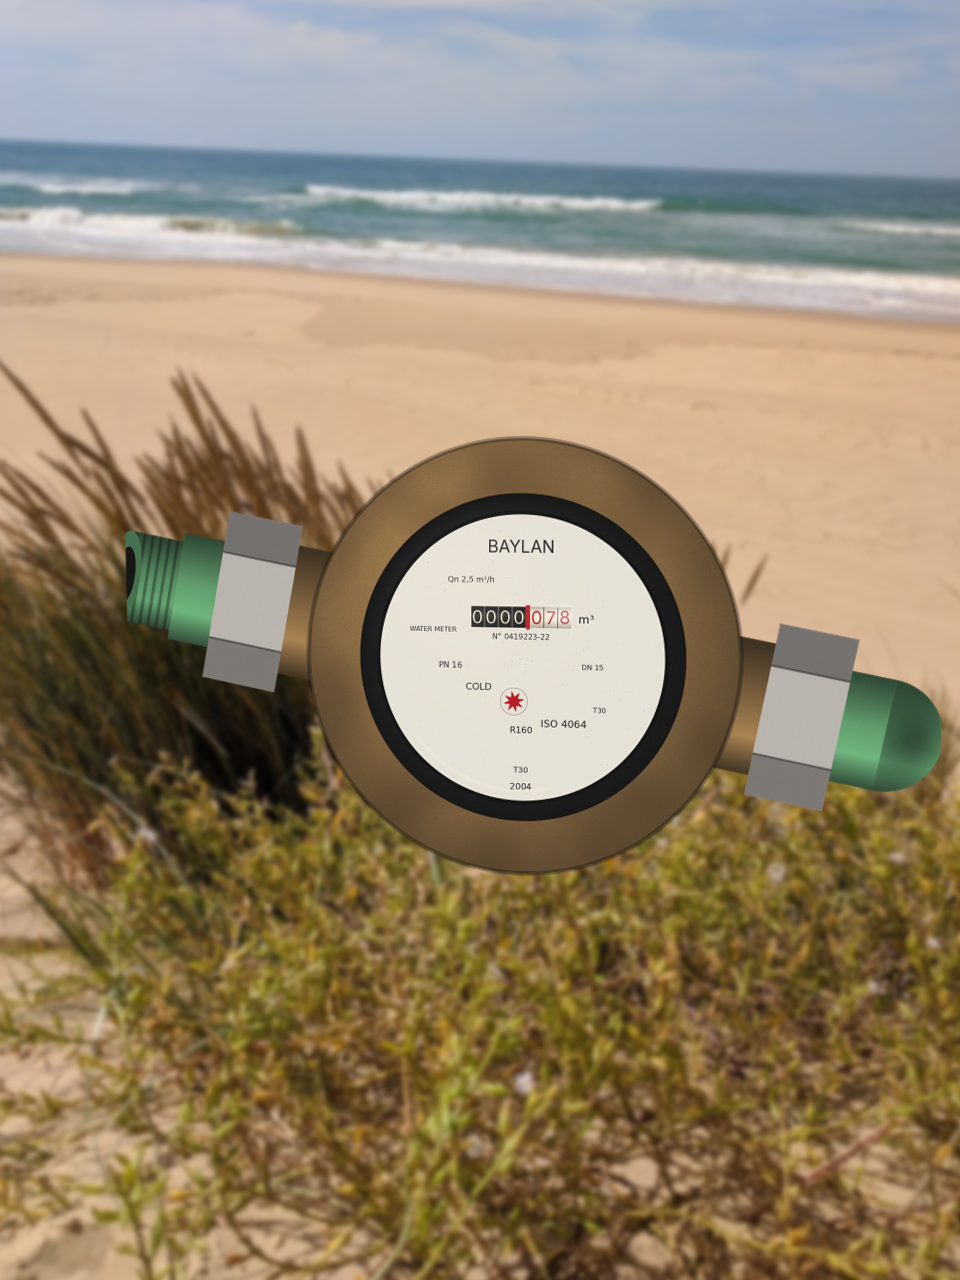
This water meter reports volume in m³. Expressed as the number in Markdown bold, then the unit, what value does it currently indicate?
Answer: **0.078** m³
